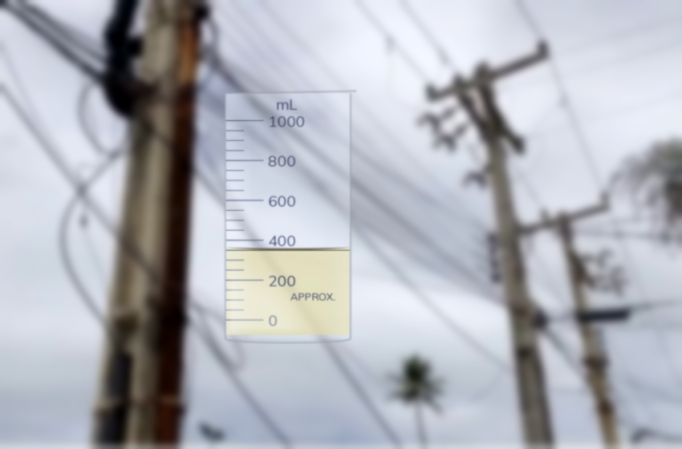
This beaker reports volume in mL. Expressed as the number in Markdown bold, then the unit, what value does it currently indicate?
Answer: **350** mL
